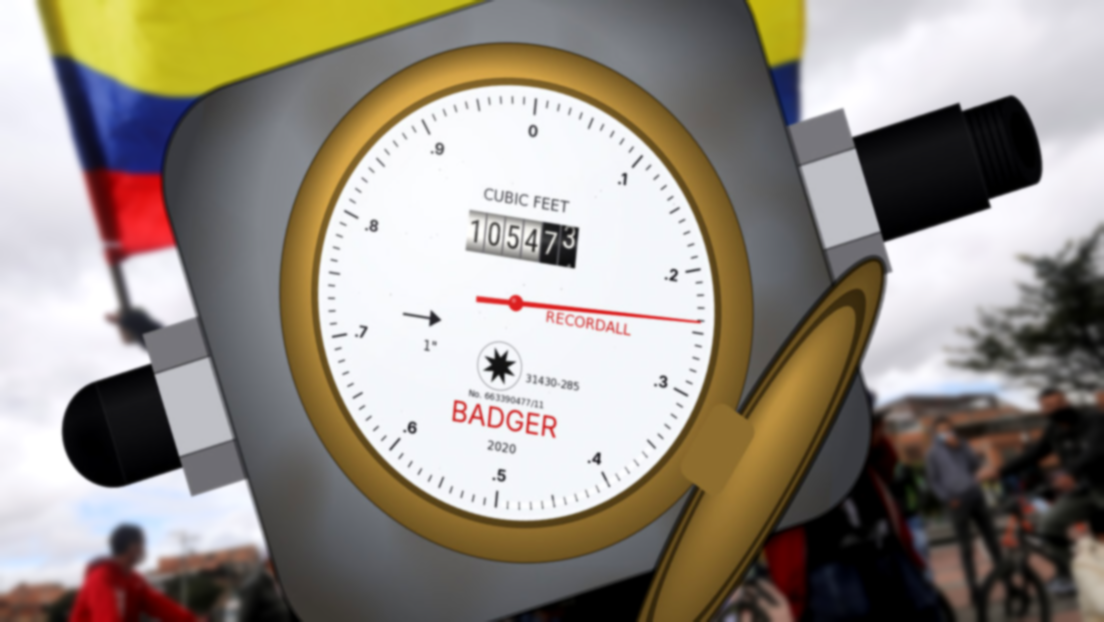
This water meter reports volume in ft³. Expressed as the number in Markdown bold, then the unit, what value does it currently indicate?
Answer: **105473.24** ft³
